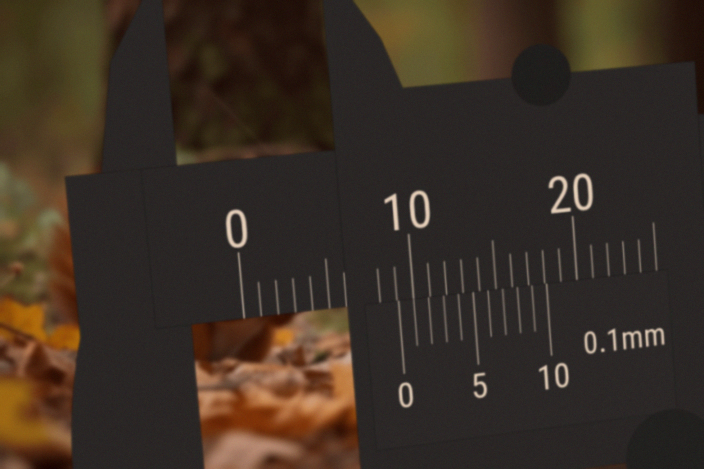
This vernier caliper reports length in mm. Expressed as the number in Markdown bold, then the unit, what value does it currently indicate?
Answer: **9.1** mm
